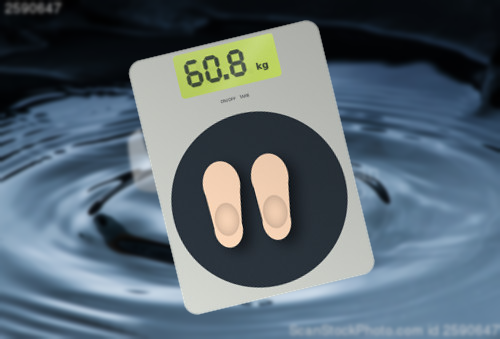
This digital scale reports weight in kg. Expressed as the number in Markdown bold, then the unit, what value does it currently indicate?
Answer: **60.8** kg
